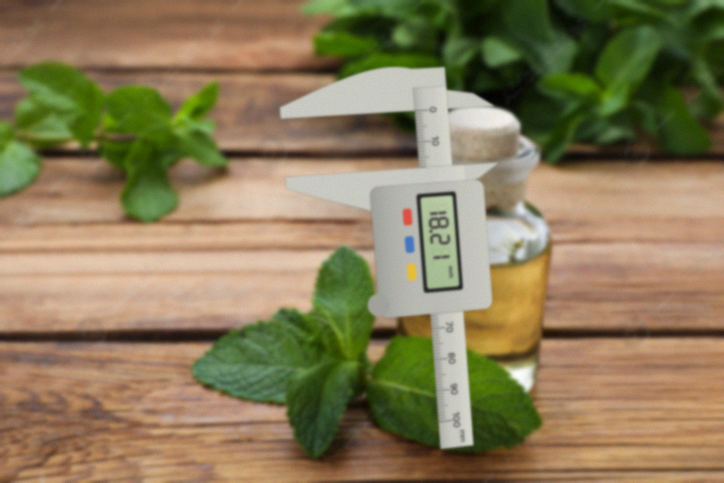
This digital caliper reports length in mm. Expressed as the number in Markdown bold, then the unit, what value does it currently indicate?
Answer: **18.21** mm
